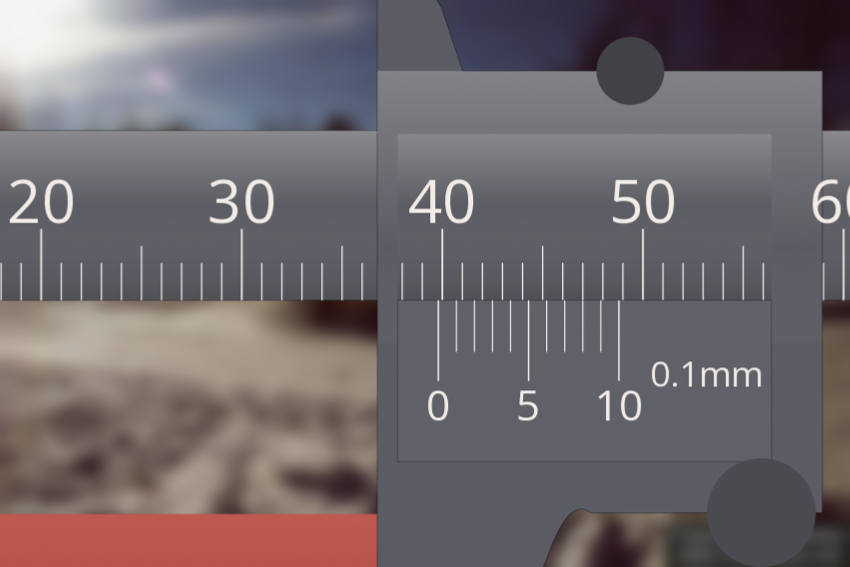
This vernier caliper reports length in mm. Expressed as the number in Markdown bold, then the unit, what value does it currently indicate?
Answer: **39.8** mm
